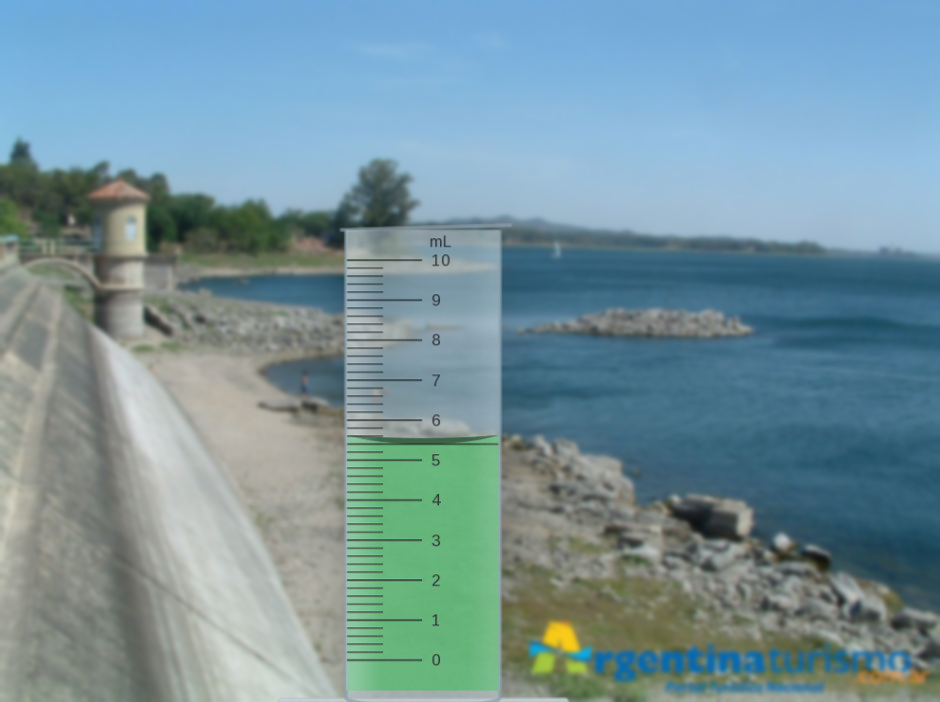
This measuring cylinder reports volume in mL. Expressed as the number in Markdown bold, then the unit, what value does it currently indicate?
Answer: **5.4** mL
